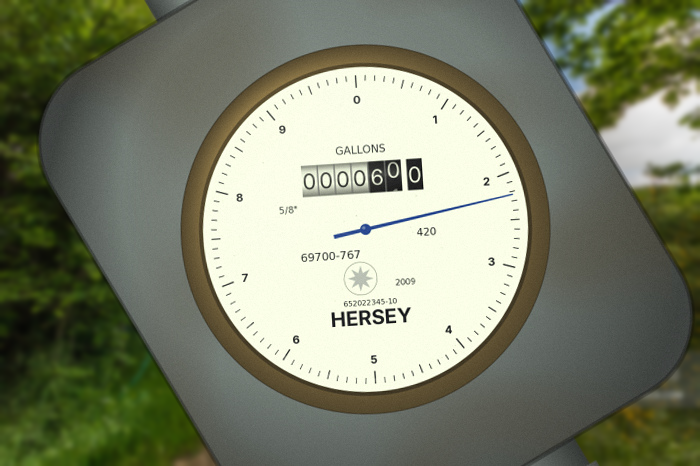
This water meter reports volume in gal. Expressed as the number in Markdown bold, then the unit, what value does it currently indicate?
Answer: **602.2** gal
